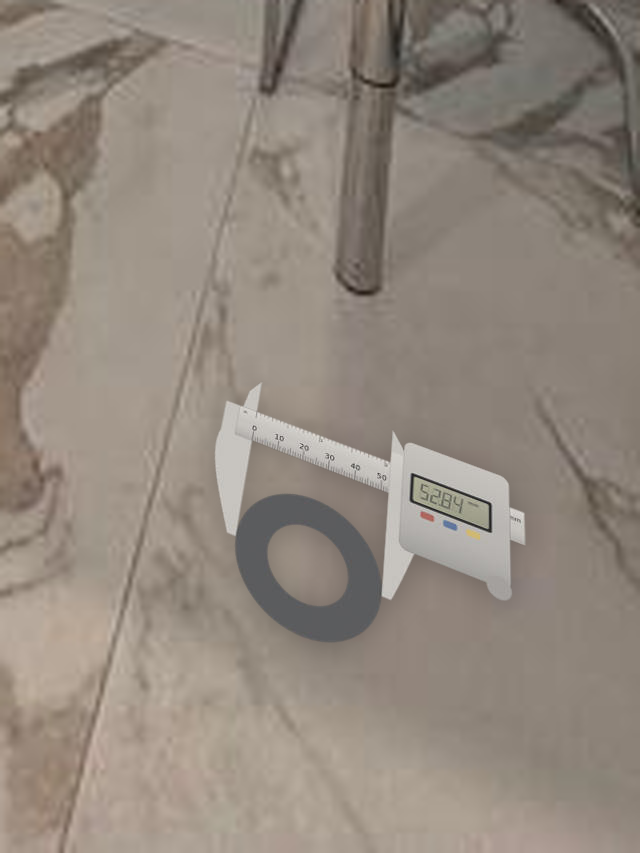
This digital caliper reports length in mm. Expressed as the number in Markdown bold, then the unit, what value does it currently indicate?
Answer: **52.84** mm
